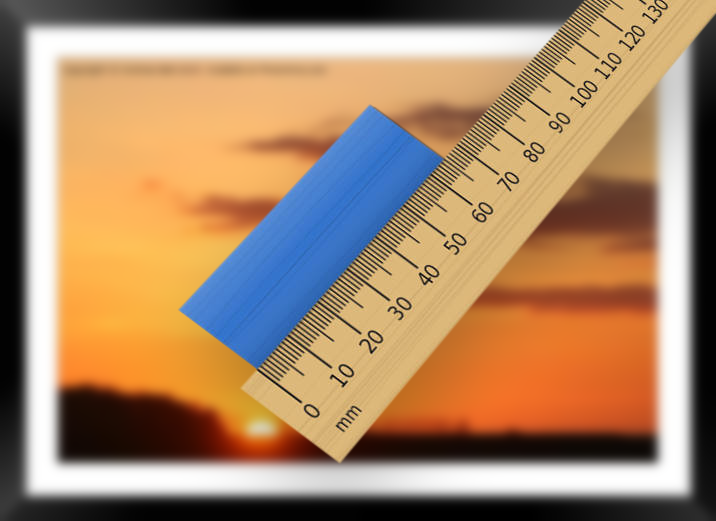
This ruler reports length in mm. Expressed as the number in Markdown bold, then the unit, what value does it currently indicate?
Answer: **65** mm
